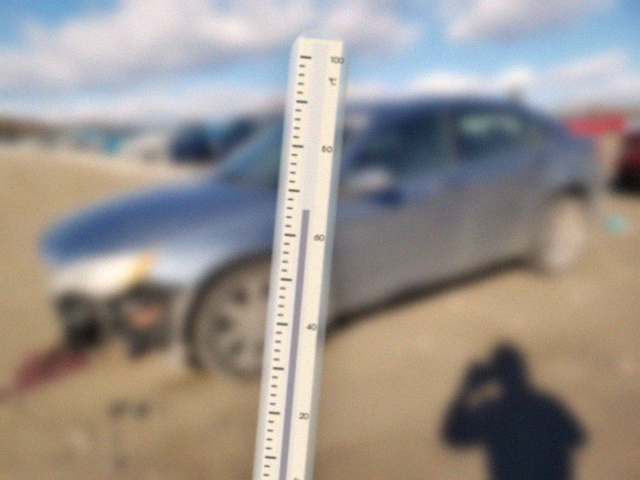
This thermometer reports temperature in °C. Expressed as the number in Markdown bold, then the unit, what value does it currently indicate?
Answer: **66** °C
